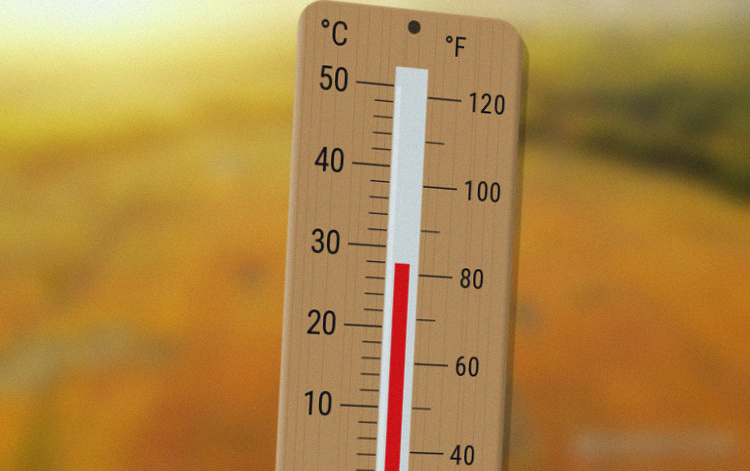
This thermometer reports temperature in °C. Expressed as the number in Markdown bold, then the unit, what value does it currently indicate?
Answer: **28** °C
